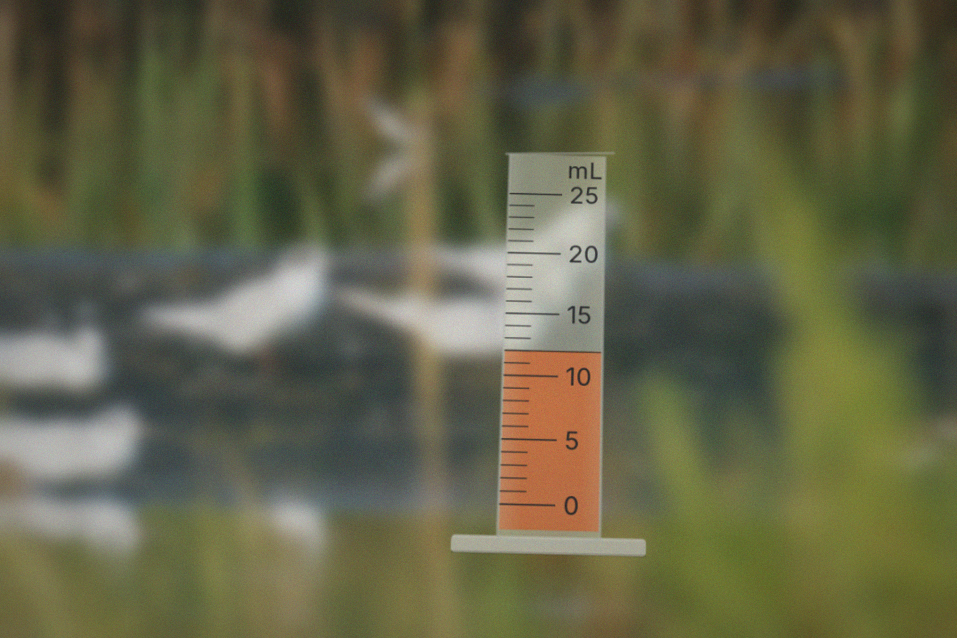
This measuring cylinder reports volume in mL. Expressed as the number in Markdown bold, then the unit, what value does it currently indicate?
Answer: **12** mL
